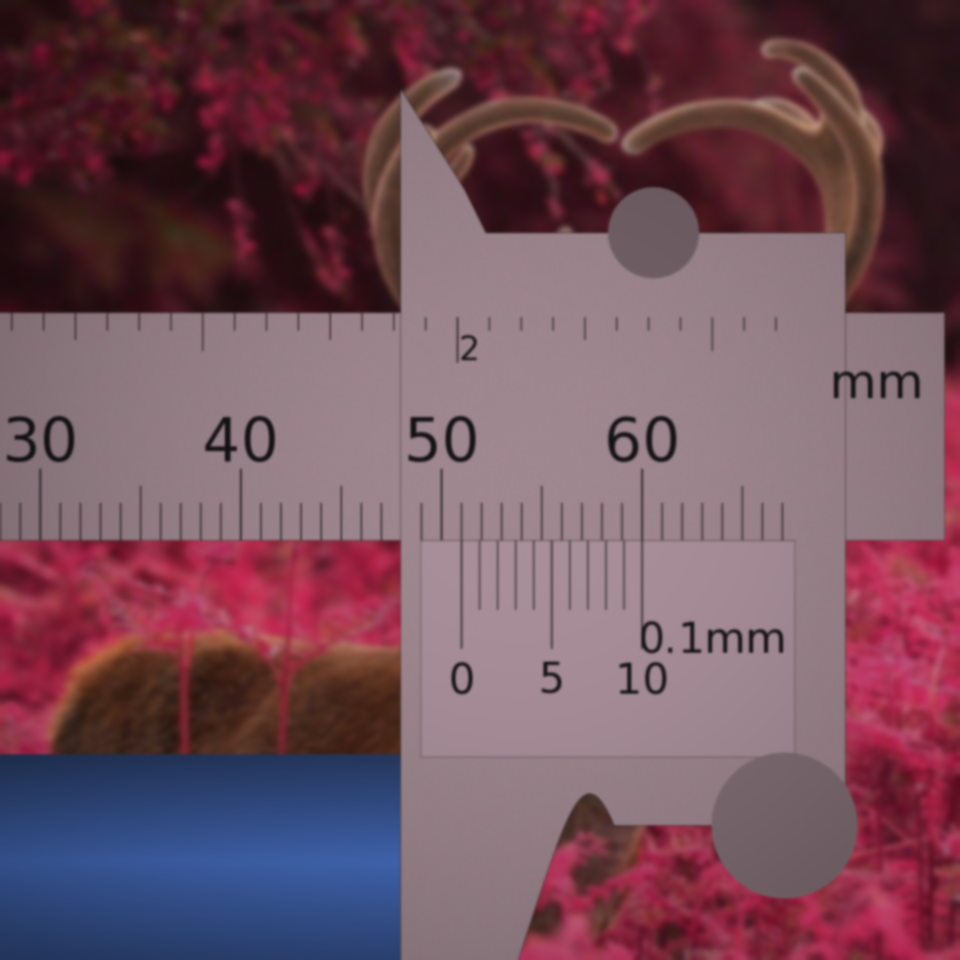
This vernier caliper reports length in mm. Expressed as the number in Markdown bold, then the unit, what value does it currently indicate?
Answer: **51.0** mm
